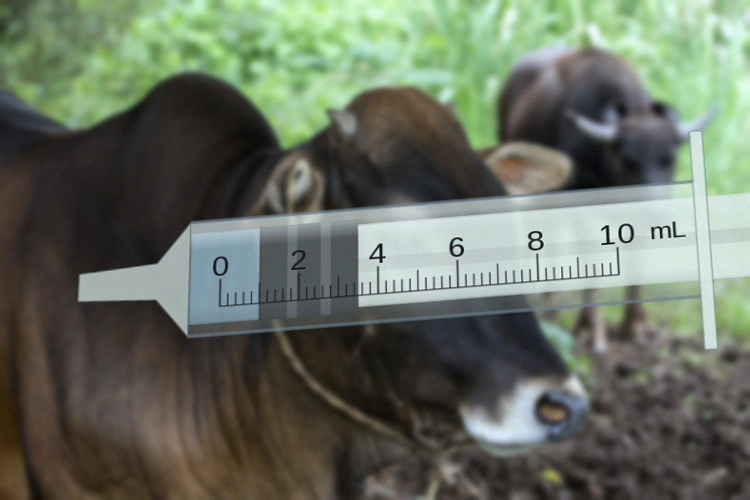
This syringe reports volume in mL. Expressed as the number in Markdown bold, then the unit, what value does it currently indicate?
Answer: **1** mL
